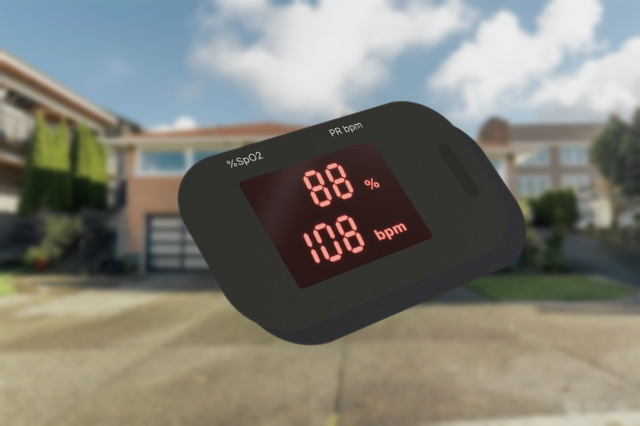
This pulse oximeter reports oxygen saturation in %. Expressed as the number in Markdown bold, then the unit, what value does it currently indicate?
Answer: **88** %
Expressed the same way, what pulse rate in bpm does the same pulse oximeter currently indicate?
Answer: **108** bpm
